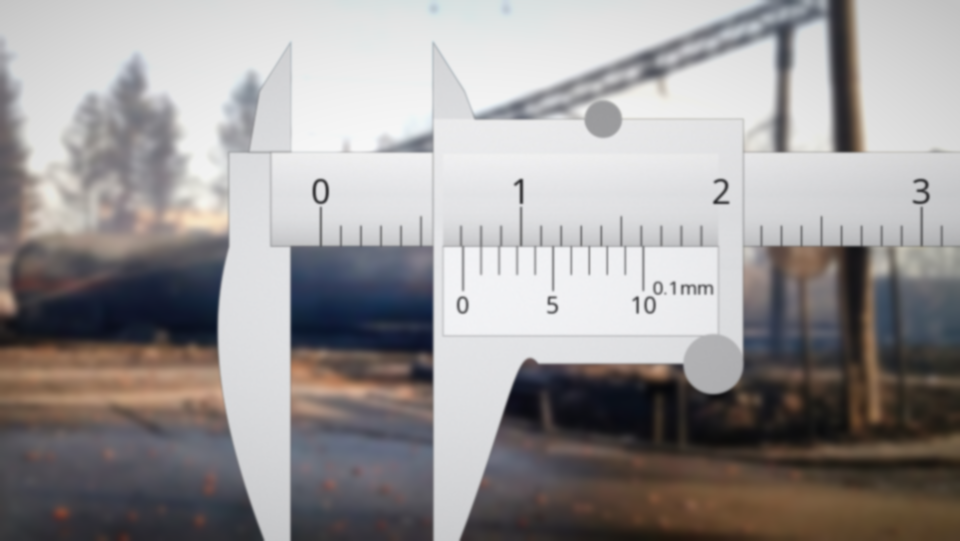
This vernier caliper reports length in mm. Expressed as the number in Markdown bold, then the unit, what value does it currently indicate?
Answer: **7.1** mm
